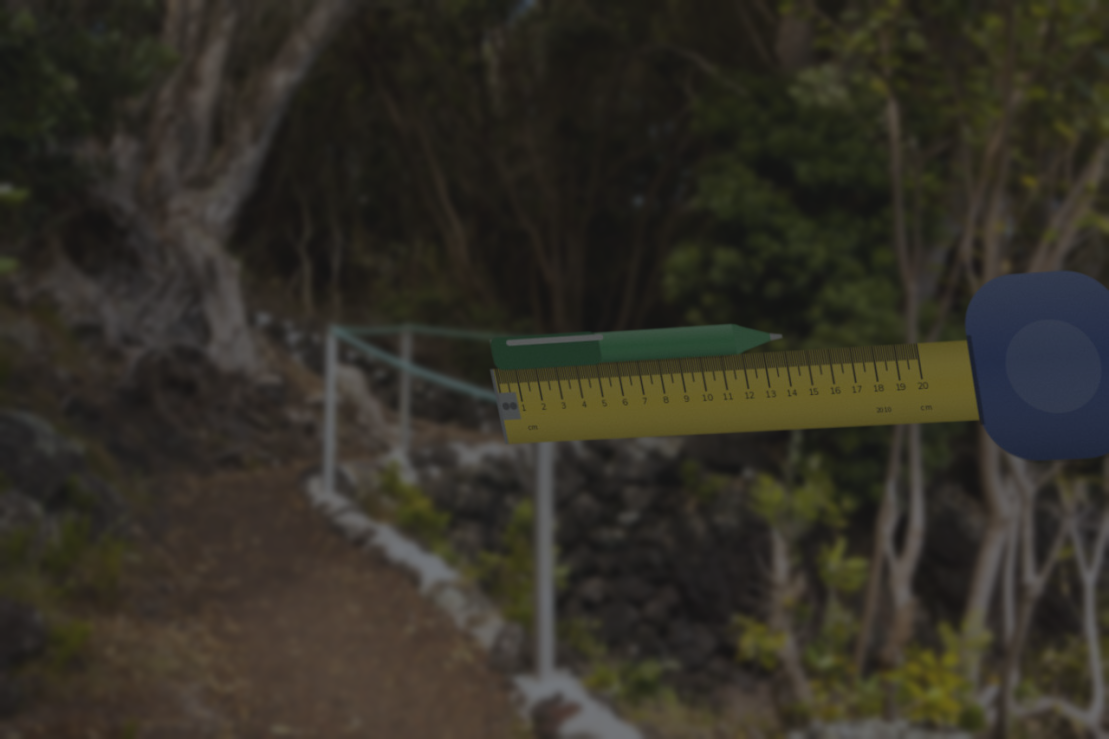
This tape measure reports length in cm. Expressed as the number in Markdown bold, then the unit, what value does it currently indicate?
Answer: **14** cm
